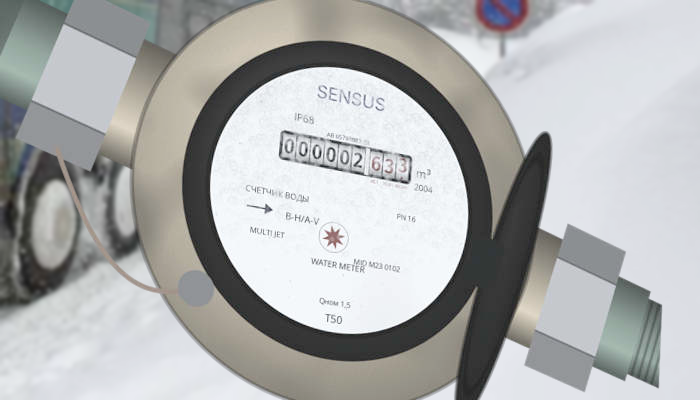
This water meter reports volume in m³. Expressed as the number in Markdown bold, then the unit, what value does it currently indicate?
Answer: **2.633** m³
